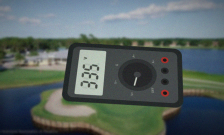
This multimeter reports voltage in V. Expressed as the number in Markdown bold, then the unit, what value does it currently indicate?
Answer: **335** V
